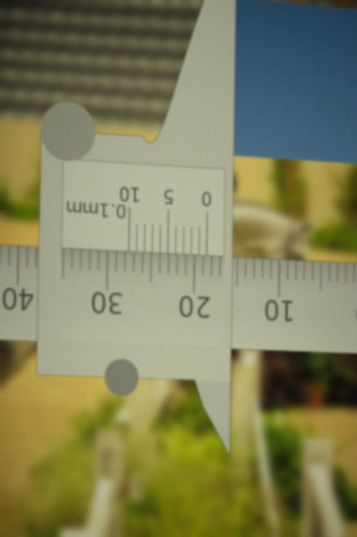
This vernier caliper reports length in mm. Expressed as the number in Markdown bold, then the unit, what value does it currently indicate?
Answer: **18.6** mm
